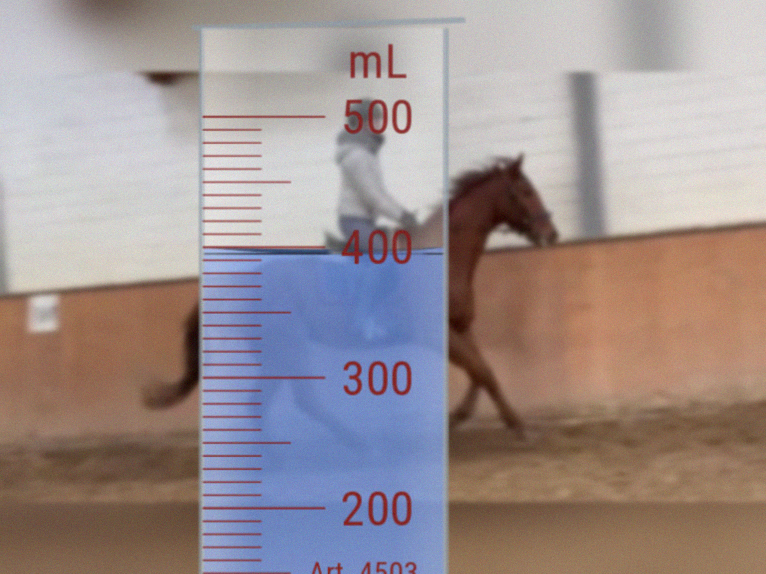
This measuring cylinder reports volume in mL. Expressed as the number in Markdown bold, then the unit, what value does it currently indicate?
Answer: **395** mL
